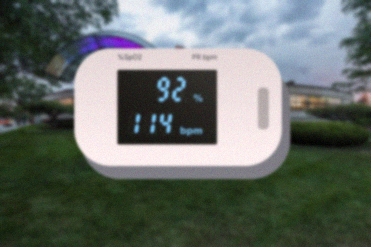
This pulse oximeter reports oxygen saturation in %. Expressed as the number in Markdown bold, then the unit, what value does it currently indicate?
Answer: **92** %
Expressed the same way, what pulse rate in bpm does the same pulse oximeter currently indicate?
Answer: **114** bpm
